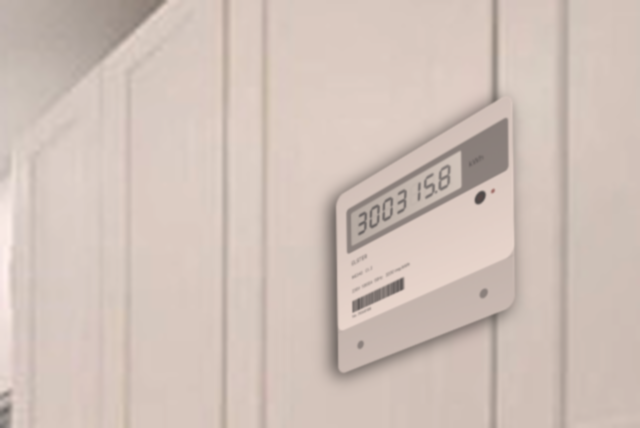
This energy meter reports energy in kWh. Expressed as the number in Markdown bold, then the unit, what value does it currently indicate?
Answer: **300315.8** kWh
